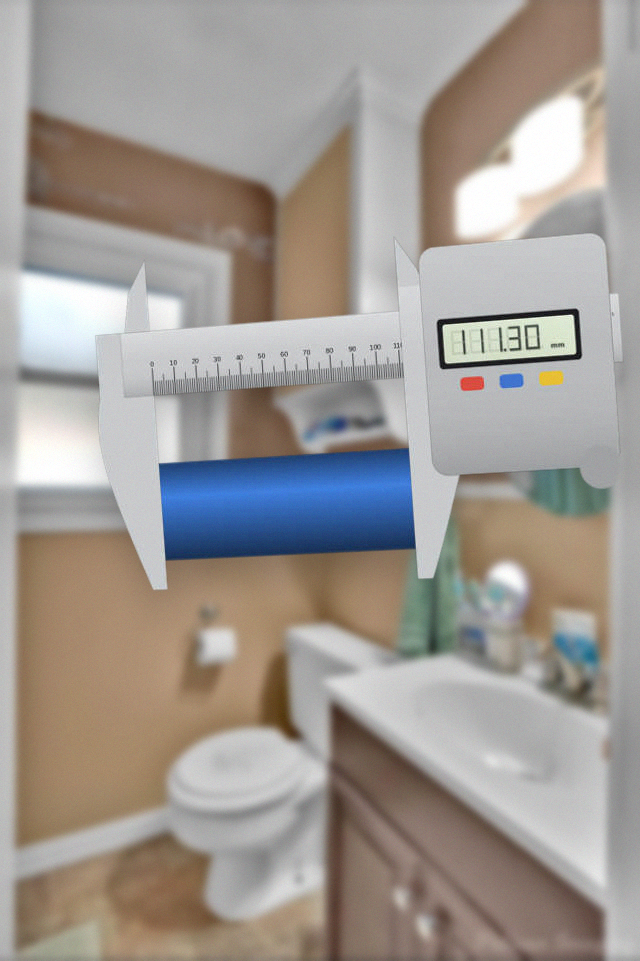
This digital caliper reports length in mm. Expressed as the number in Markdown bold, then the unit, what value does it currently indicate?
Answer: **111.30** mm
